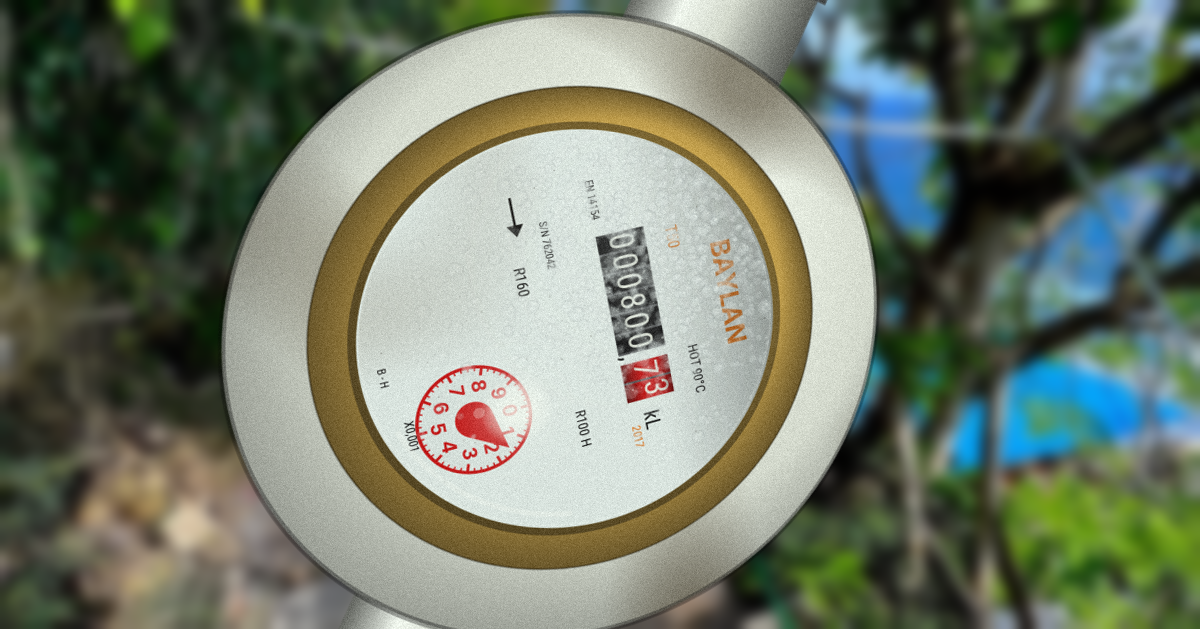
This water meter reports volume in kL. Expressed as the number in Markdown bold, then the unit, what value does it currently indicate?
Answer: **800.731** kL
